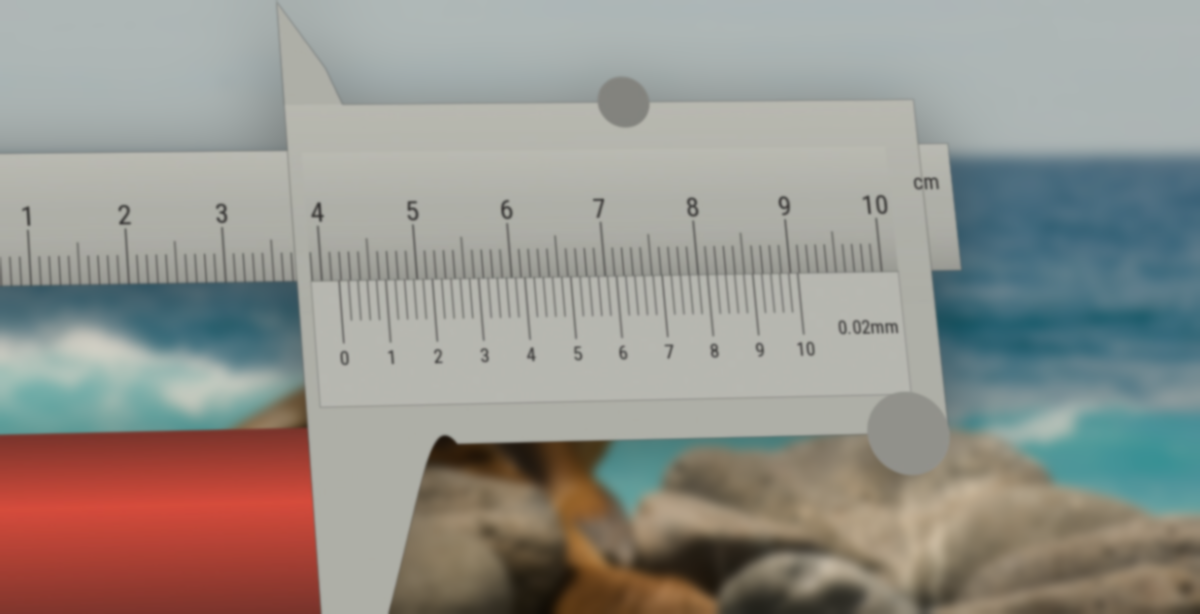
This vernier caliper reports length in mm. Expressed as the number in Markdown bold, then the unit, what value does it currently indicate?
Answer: **41.8** mm
